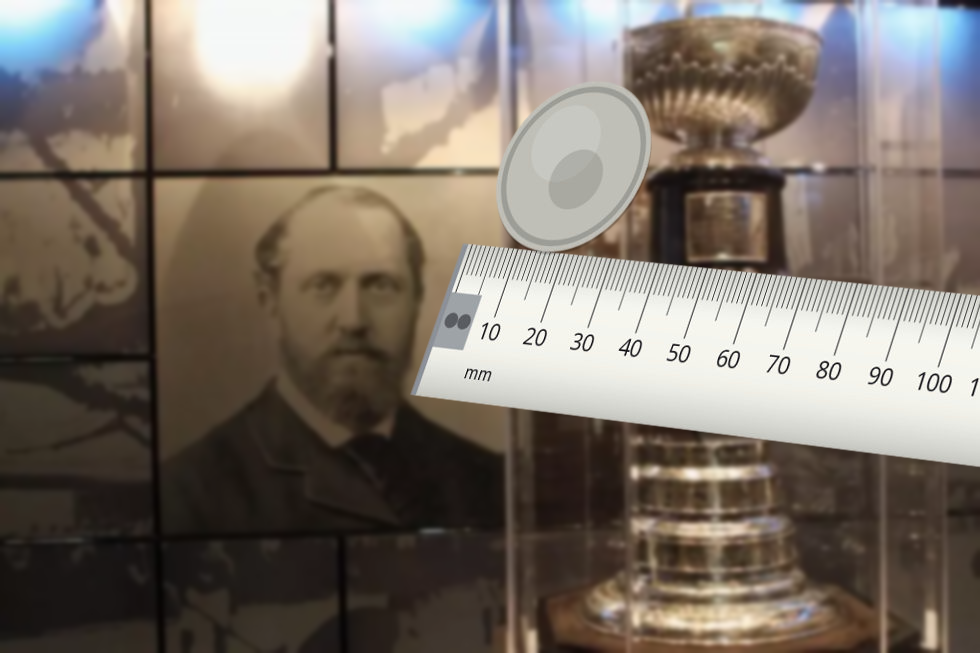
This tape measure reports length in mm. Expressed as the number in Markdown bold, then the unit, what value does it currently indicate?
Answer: **31** mm
